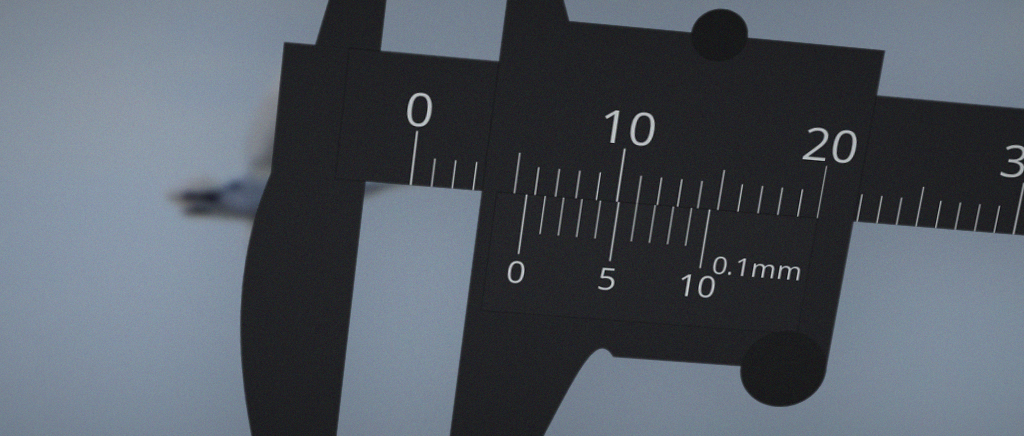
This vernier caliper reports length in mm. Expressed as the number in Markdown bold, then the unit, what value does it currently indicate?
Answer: **5.6** mm
